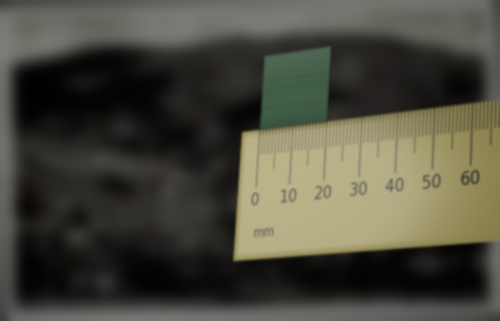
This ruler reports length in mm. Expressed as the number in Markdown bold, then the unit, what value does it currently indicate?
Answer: **20** mm
